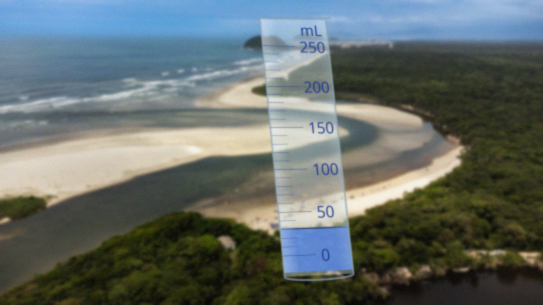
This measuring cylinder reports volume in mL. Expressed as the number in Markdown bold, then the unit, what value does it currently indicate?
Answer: **30** mL
